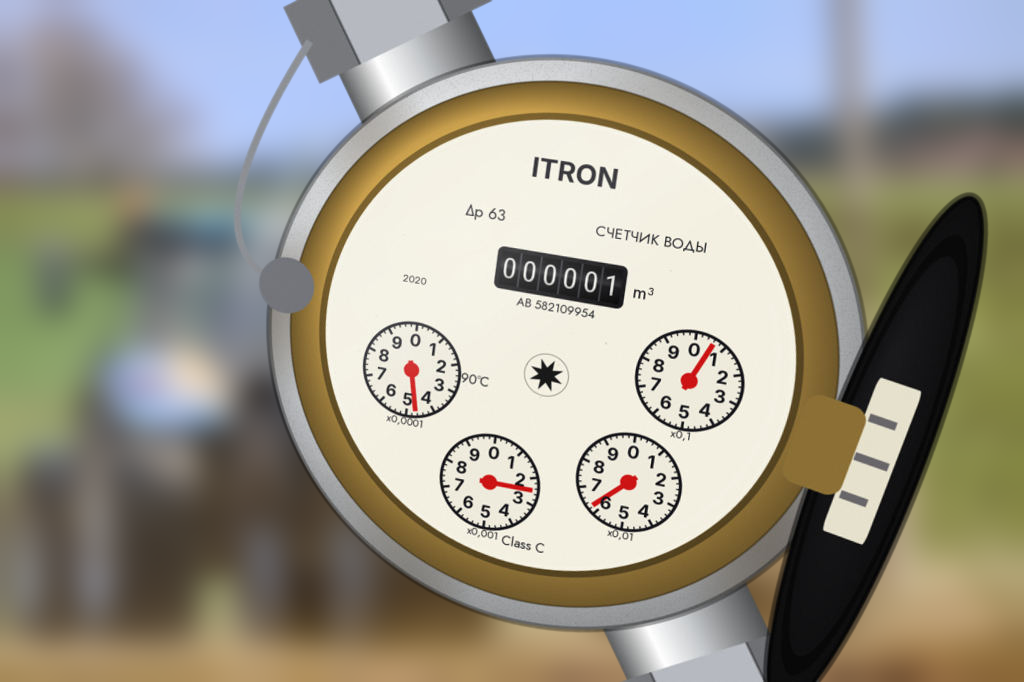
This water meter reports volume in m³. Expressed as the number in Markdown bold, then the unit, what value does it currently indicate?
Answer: **1.0624** m³
